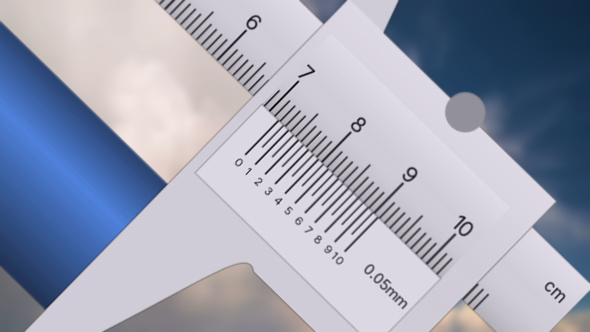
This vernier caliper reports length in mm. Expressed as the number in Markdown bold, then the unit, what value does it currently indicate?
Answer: **71.8** mm
